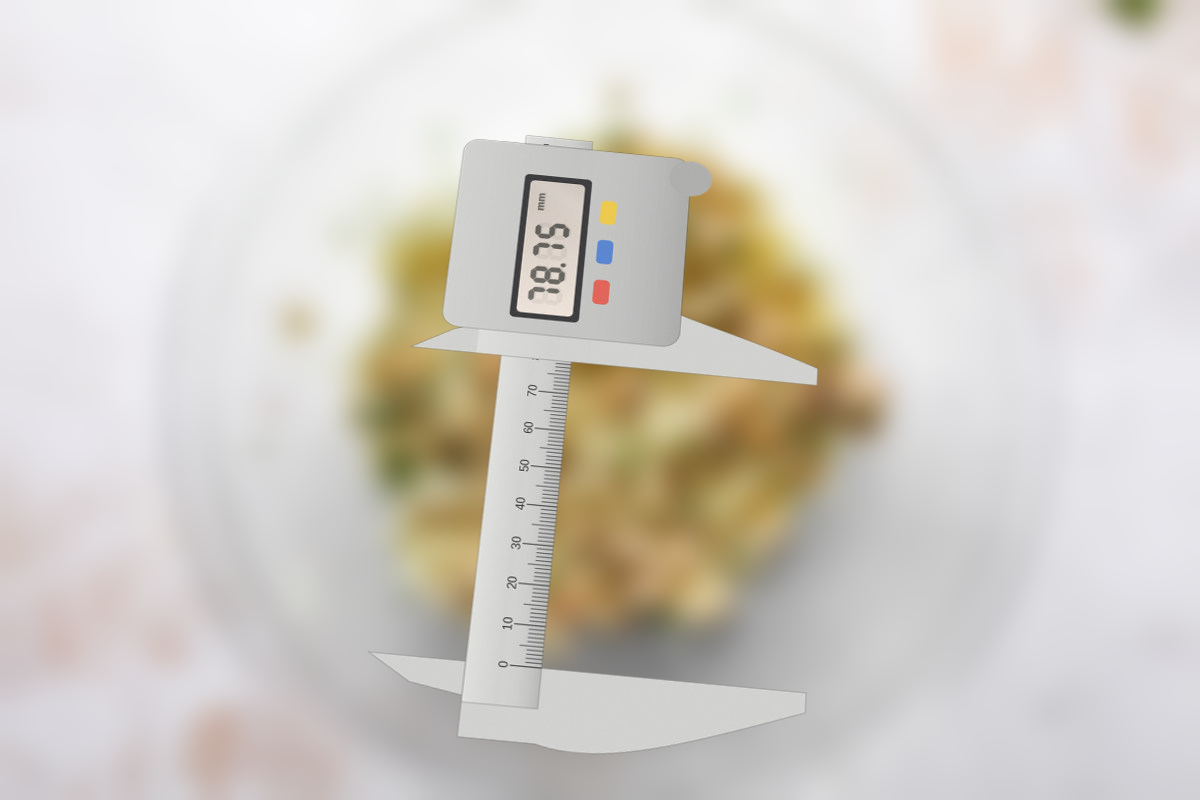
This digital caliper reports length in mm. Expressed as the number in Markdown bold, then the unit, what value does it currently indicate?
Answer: **78.75** mm
